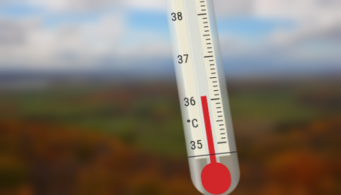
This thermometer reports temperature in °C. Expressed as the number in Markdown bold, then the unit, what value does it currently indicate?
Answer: **36.1** °C
